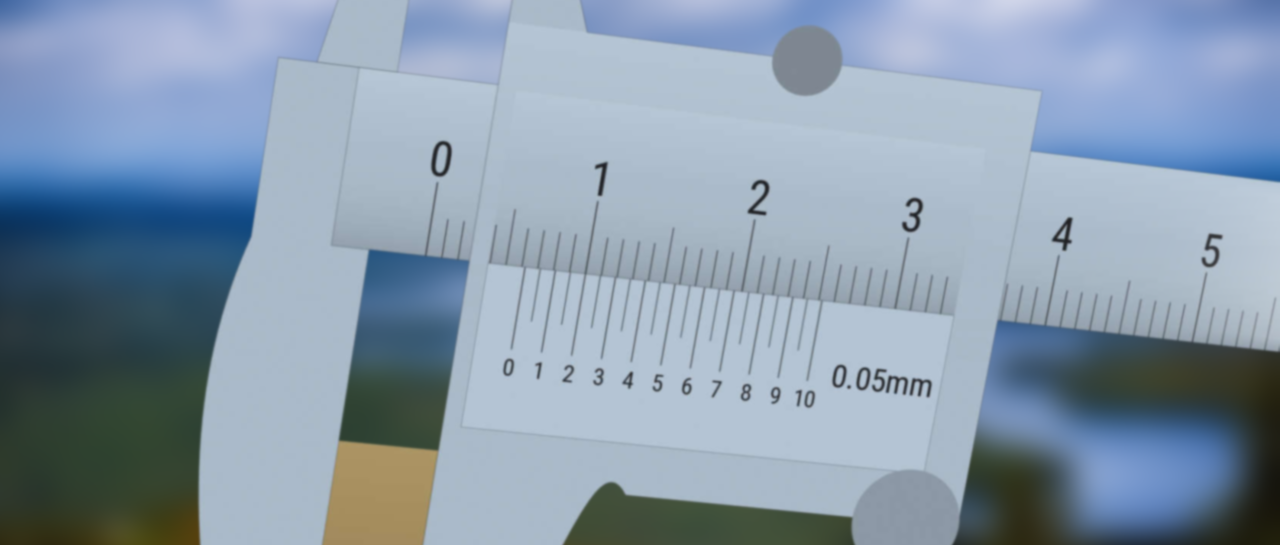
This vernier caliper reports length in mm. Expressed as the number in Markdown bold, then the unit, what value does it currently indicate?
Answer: **6.2** mm
